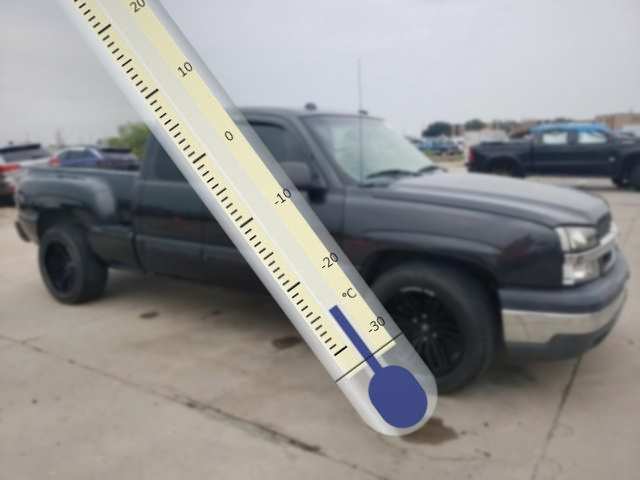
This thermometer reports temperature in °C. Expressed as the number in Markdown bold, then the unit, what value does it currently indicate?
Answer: **-25** °C
